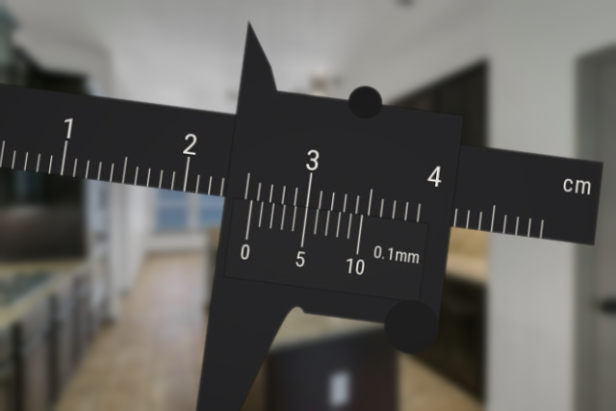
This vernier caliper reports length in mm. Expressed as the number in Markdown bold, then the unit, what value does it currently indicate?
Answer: **25.5** mm
